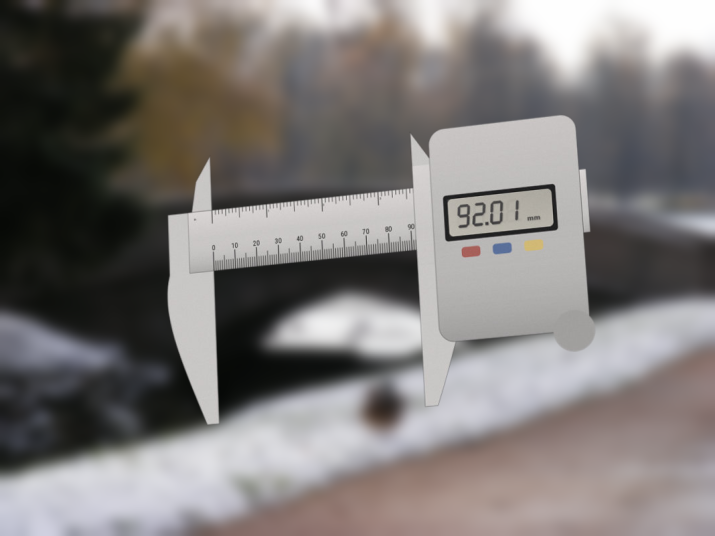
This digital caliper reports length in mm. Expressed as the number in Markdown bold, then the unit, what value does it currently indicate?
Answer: **92.01** mm
